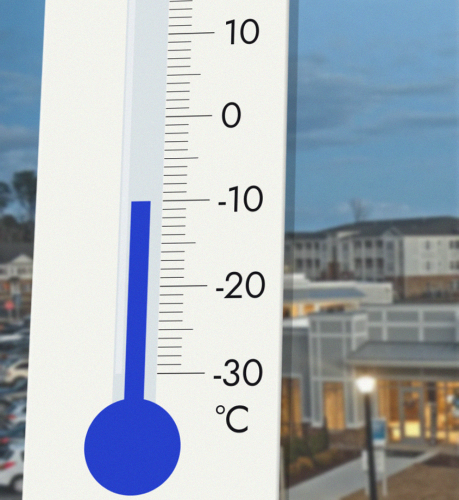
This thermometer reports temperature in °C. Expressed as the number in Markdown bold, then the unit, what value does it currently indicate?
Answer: **-10** °C
